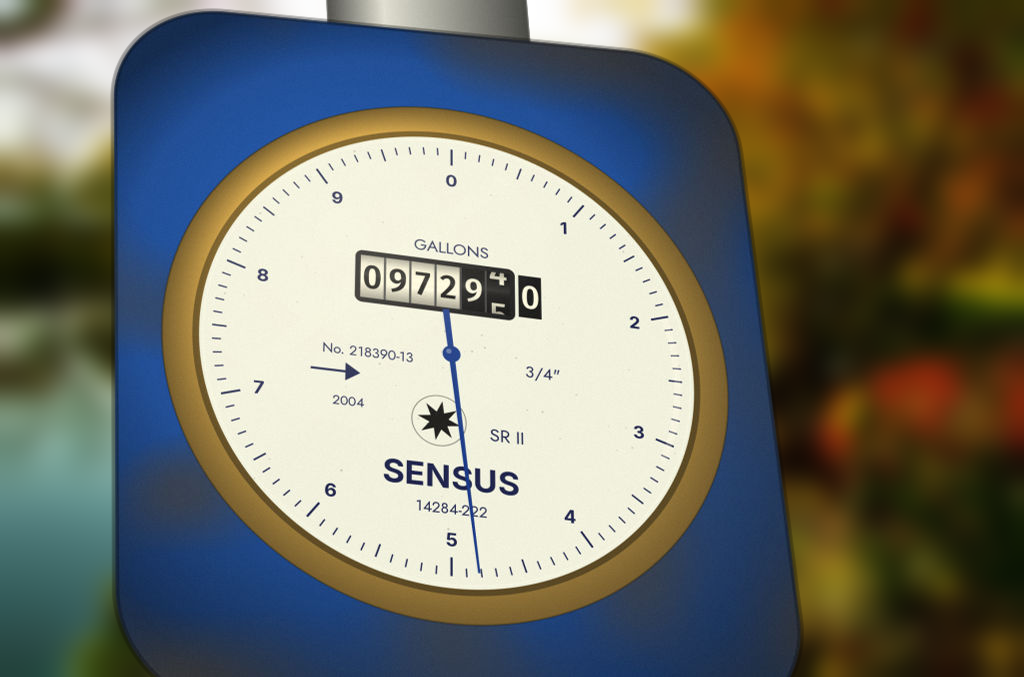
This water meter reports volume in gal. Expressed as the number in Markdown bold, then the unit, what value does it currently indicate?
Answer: **972944.8** gal
